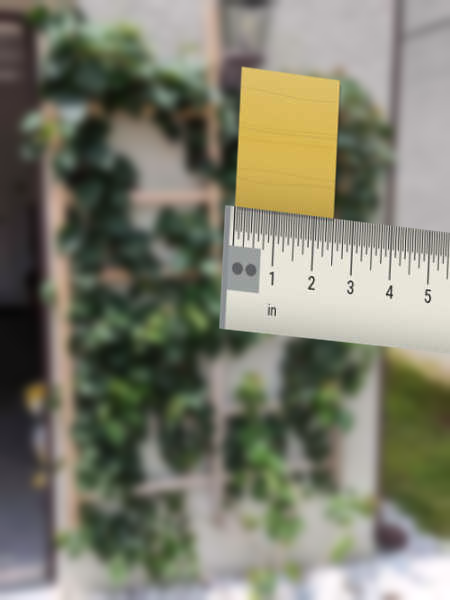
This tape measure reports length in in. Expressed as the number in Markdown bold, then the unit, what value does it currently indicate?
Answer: **2.5** in
